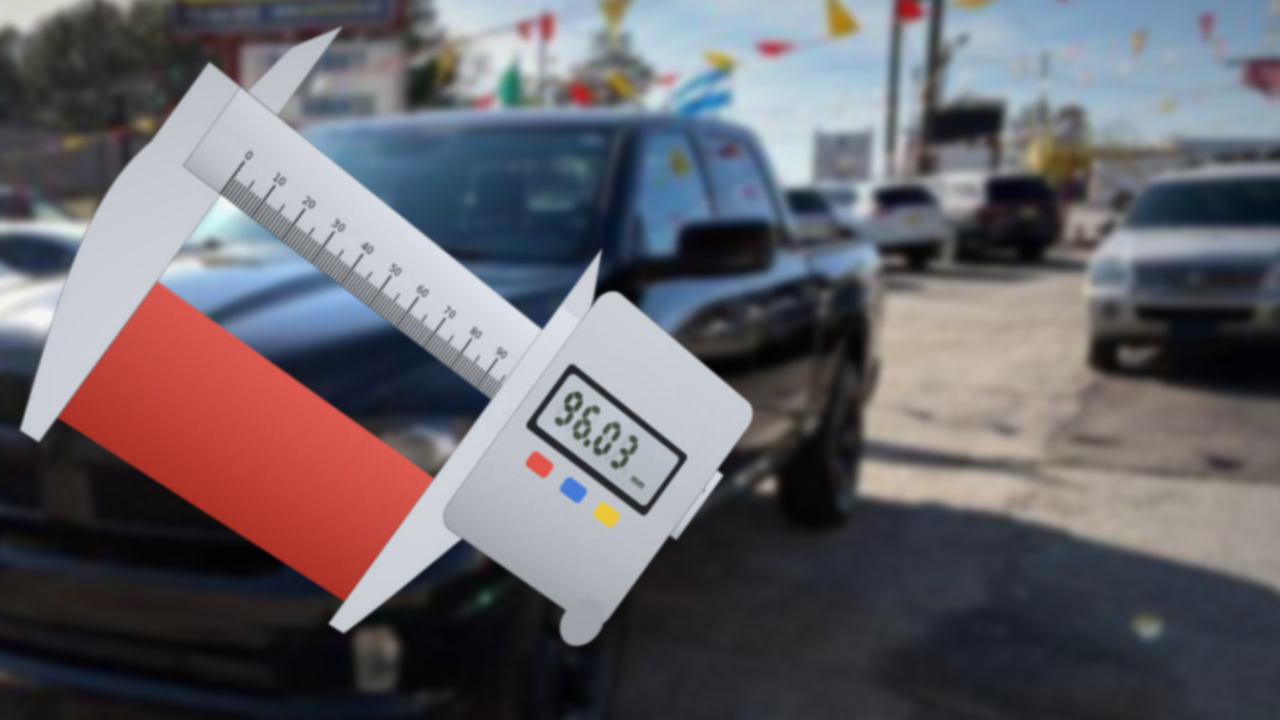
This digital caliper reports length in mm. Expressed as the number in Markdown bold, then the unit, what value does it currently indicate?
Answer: **96.03** mm
